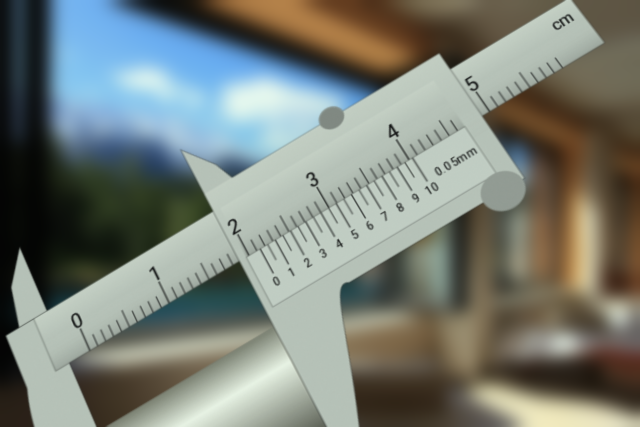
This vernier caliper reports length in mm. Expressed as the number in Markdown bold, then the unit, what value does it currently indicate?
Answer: **21.4** mm
